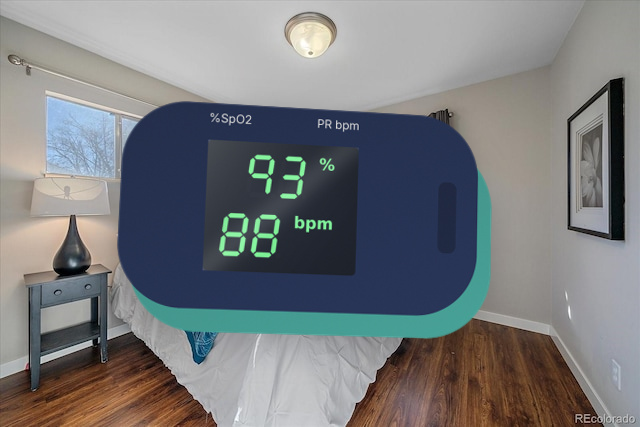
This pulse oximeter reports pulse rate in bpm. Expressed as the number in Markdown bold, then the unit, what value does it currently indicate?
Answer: **88** bpm
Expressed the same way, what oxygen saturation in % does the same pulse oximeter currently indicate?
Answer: **93** %
